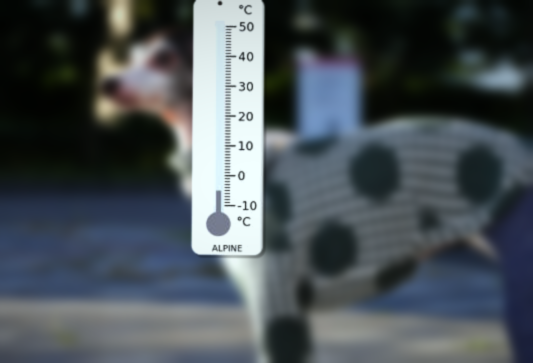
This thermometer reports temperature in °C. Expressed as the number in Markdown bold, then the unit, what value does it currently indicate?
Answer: **-5** °C
